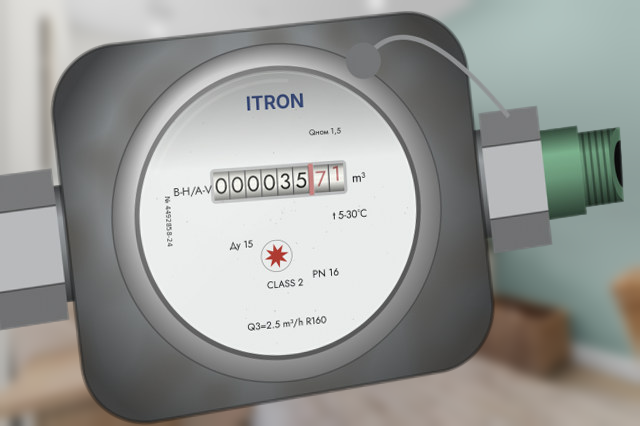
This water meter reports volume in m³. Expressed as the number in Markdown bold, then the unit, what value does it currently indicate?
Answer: **35.71** m³
